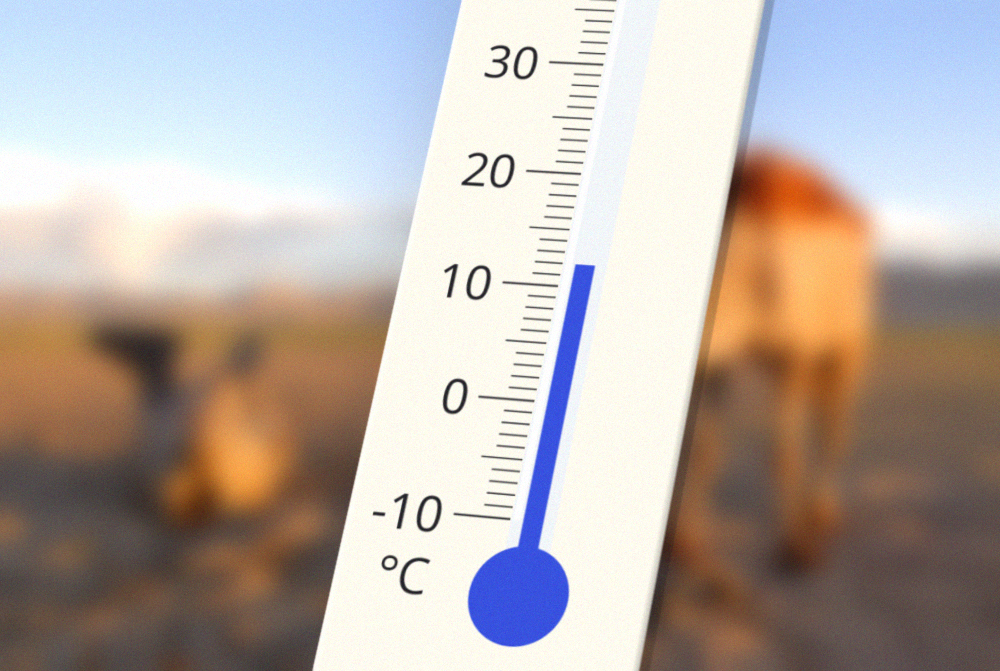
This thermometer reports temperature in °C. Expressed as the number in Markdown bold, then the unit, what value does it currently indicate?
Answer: **12** °C
